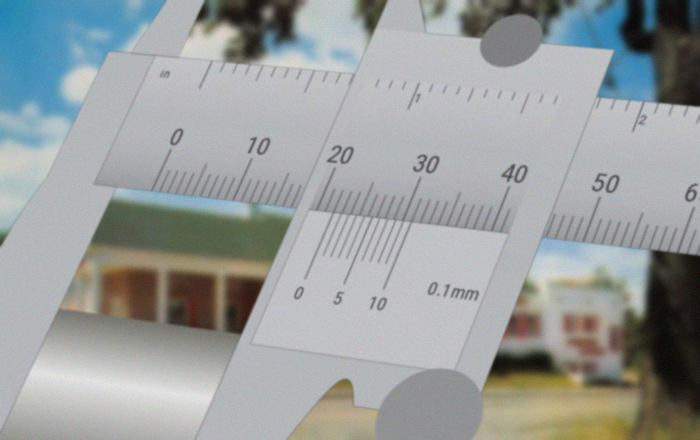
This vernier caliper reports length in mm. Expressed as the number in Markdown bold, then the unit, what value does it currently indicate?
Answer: **22.0** mm
